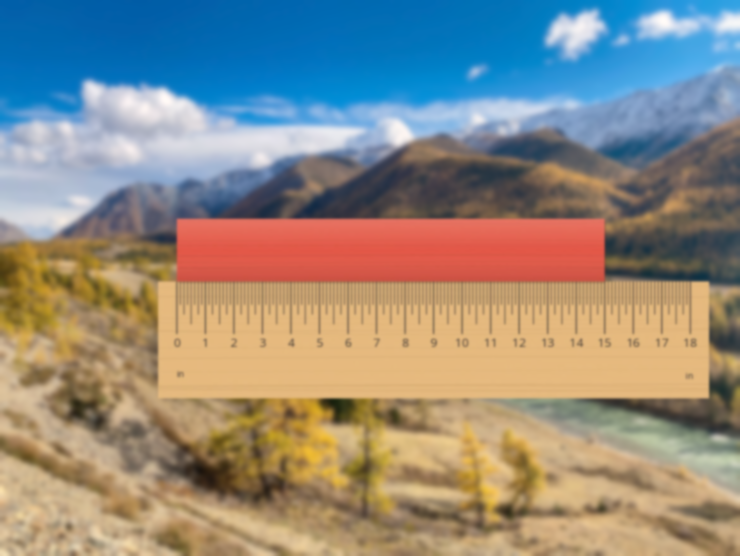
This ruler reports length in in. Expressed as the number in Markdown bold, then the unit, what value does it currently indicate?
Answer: **15** in
